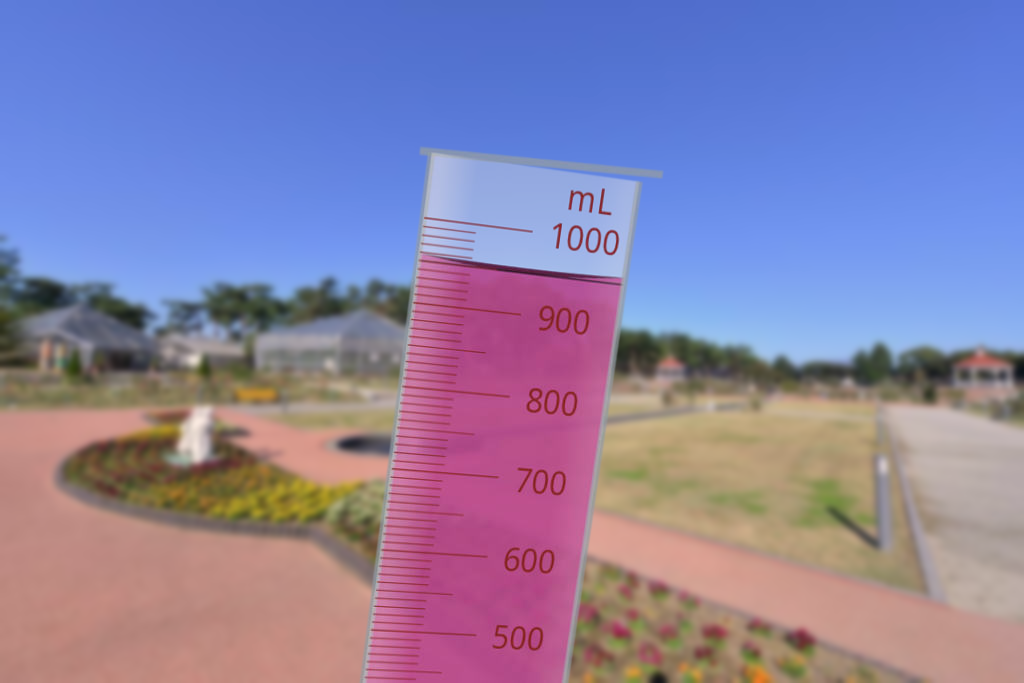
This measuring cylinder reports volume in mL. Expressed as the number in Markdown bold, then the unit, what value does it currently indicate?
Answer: **950** mL
